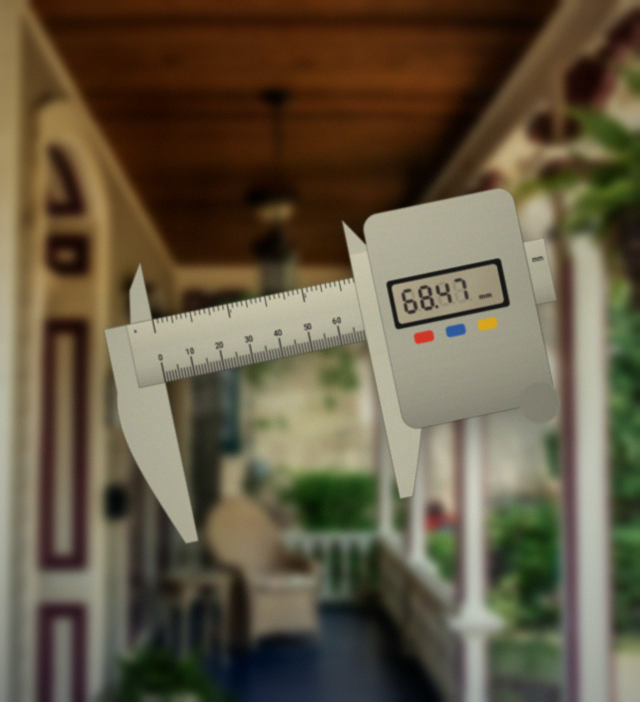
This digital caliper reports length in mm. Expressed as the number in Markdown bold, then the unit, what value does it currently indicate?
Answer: **68.47** mm
